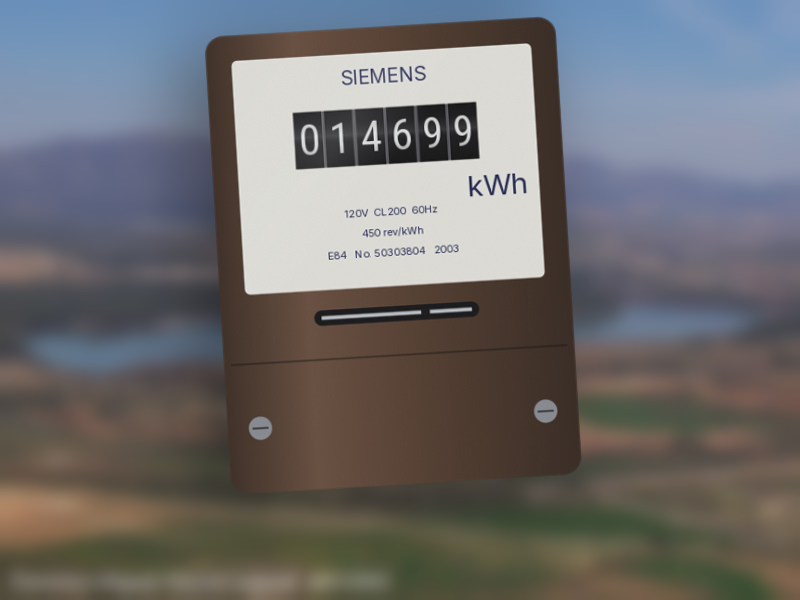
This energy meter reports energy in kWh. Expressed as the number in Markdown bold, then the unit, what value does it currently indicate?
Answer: **14699** kWh
